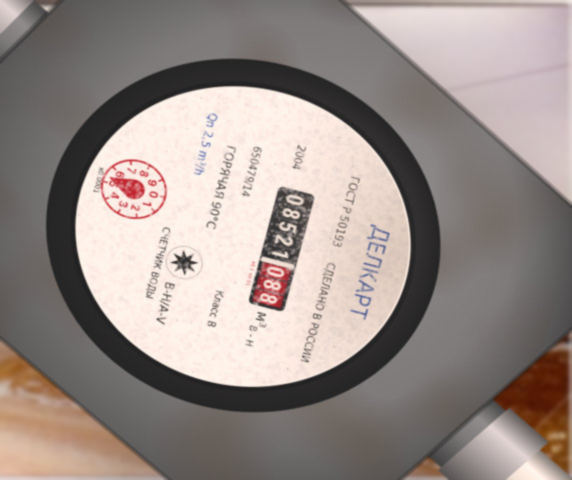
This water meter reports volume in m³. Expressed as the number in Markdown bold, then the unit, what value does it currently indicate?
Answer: **8521.0885** m³
